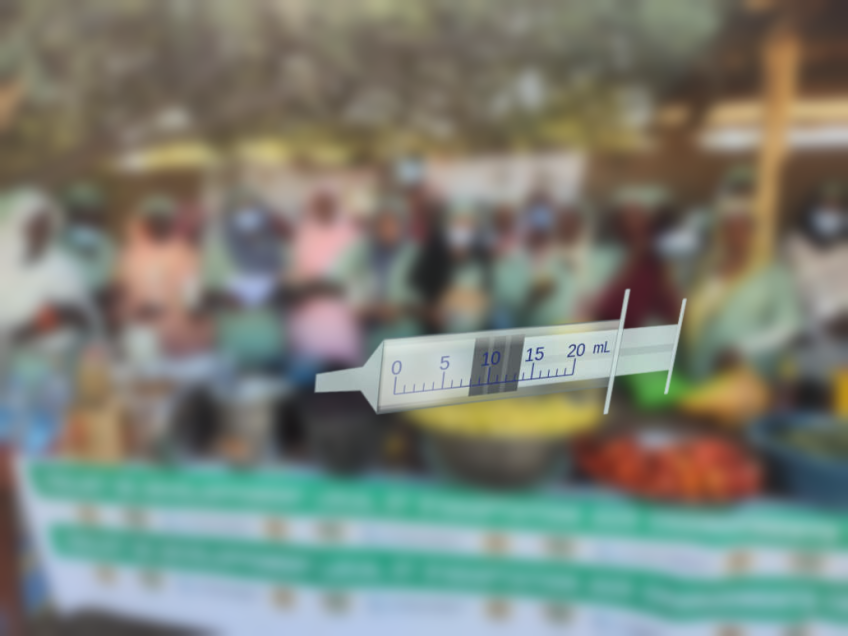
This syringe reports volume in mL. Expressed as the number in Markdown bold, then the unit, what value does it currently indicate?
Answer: **8** mL
